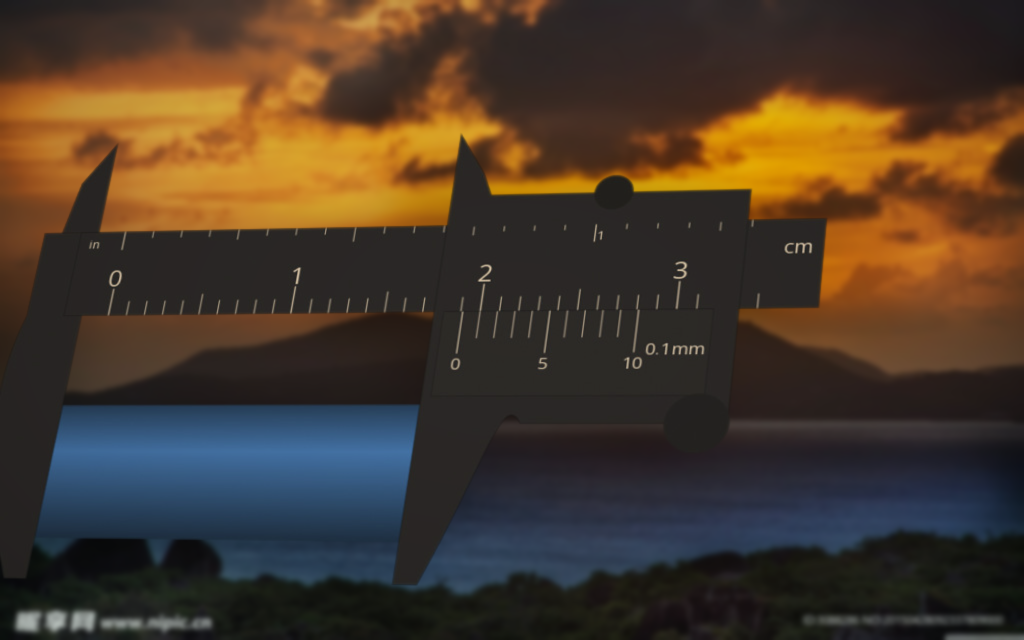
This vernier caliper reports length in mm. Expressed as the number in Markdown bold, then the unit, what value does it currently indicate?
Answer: **19.1** mm
